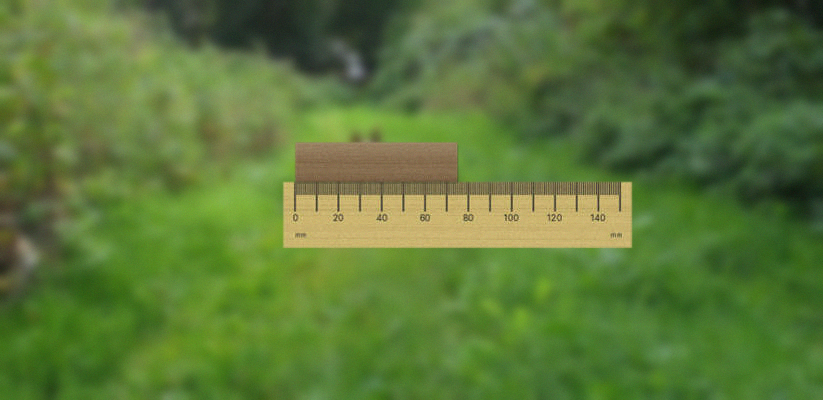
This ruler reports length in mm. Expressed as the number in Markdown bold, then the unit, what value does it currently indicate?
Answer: **75** mm
